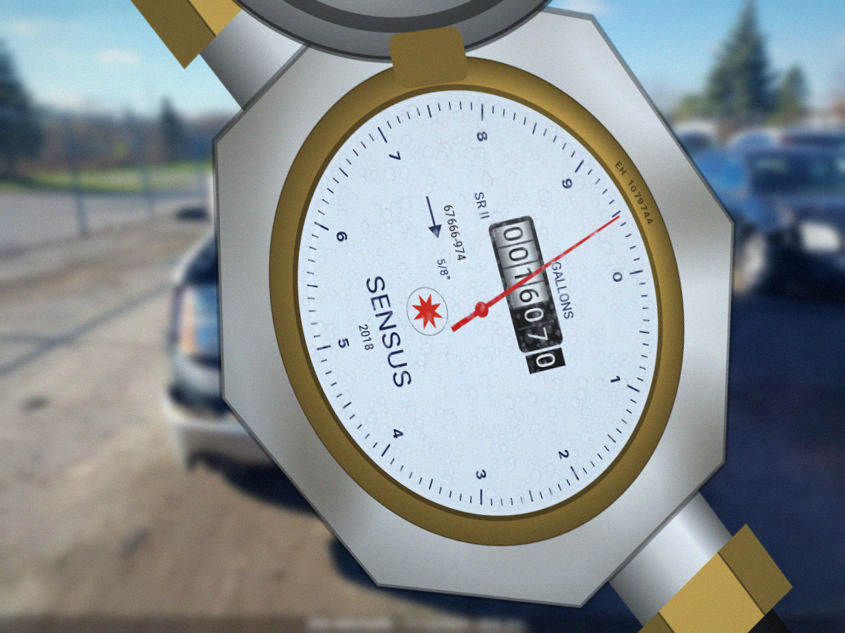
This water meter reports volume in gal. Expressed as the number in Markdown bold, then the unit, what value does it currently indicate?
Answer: **16069.5** gal
